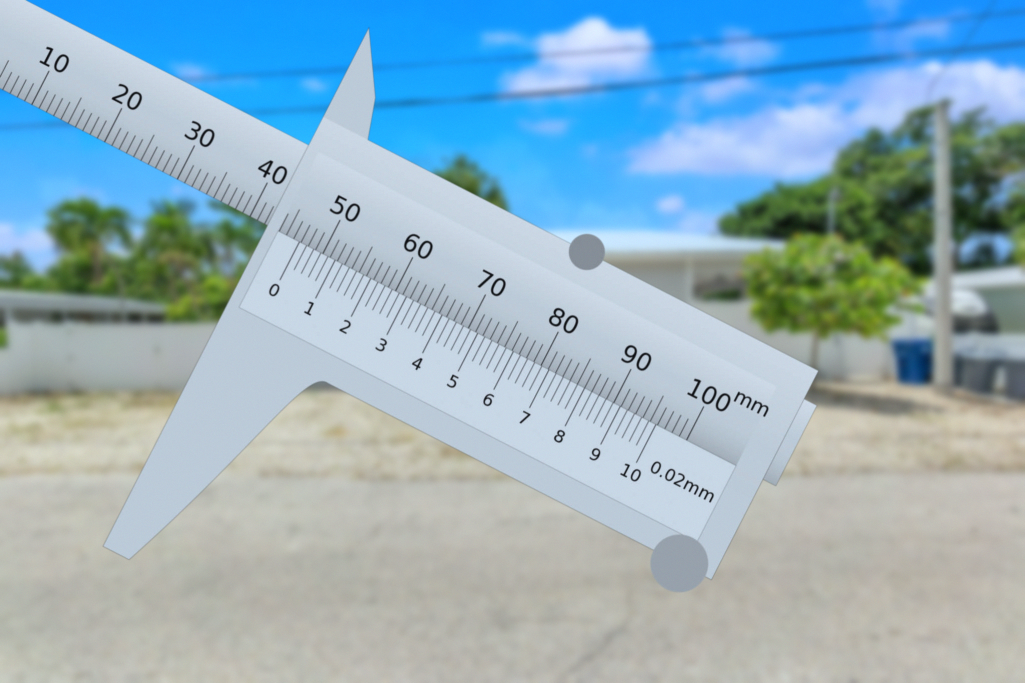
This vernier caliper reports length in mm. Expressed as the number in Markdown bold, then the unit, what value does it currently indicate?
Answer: **46.8** mm
